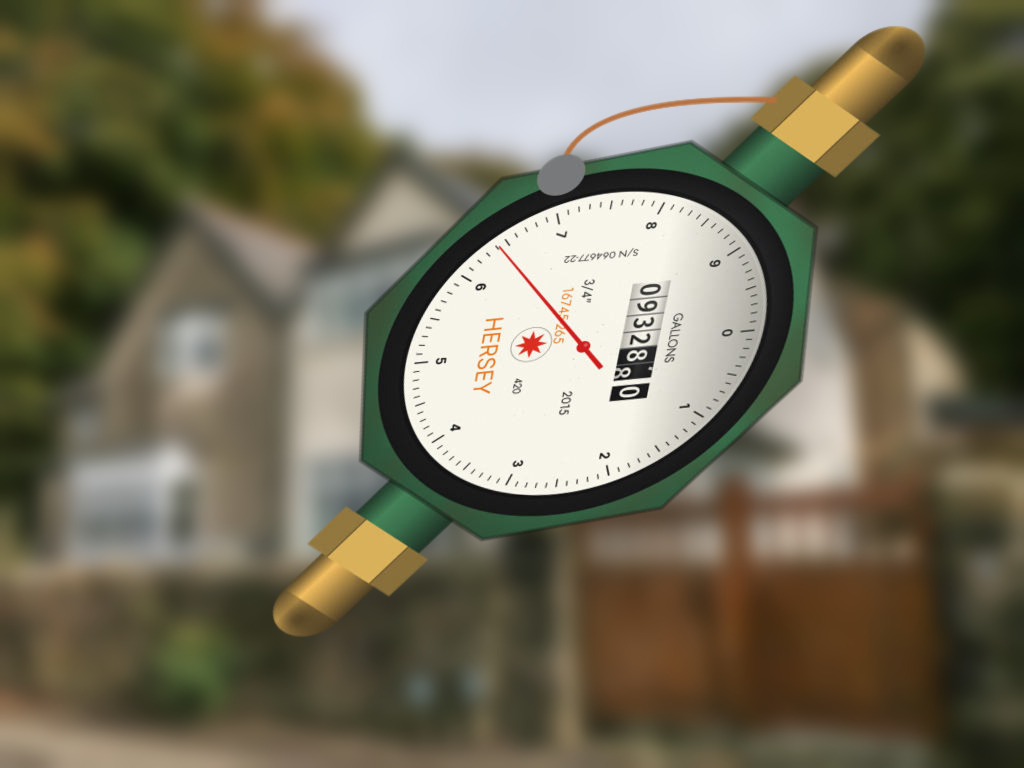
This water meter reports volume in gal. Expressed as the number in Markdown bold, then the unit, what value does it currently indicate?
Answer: **932876.4** gal
